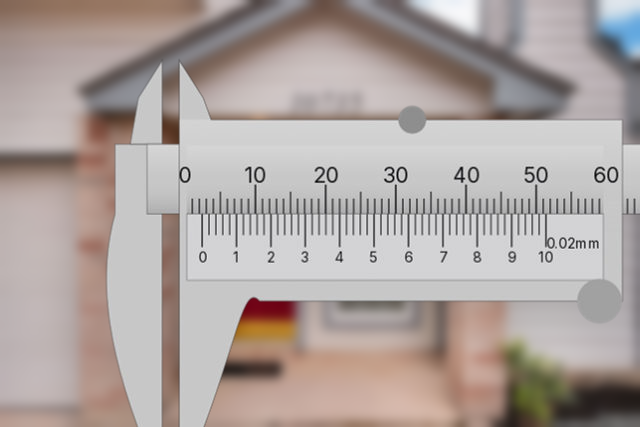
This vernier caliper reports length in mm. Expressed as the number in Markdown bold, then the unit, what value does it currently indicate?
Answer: **2.4** mm
